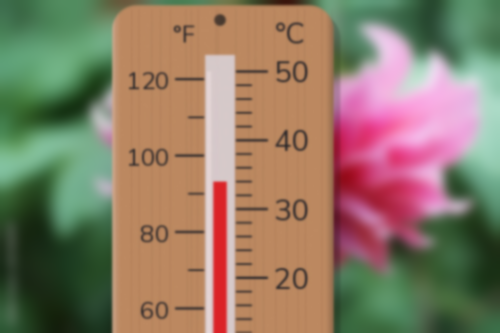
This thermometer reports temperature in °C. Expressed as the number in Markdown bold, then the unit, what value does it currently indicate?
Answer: **34** °C
